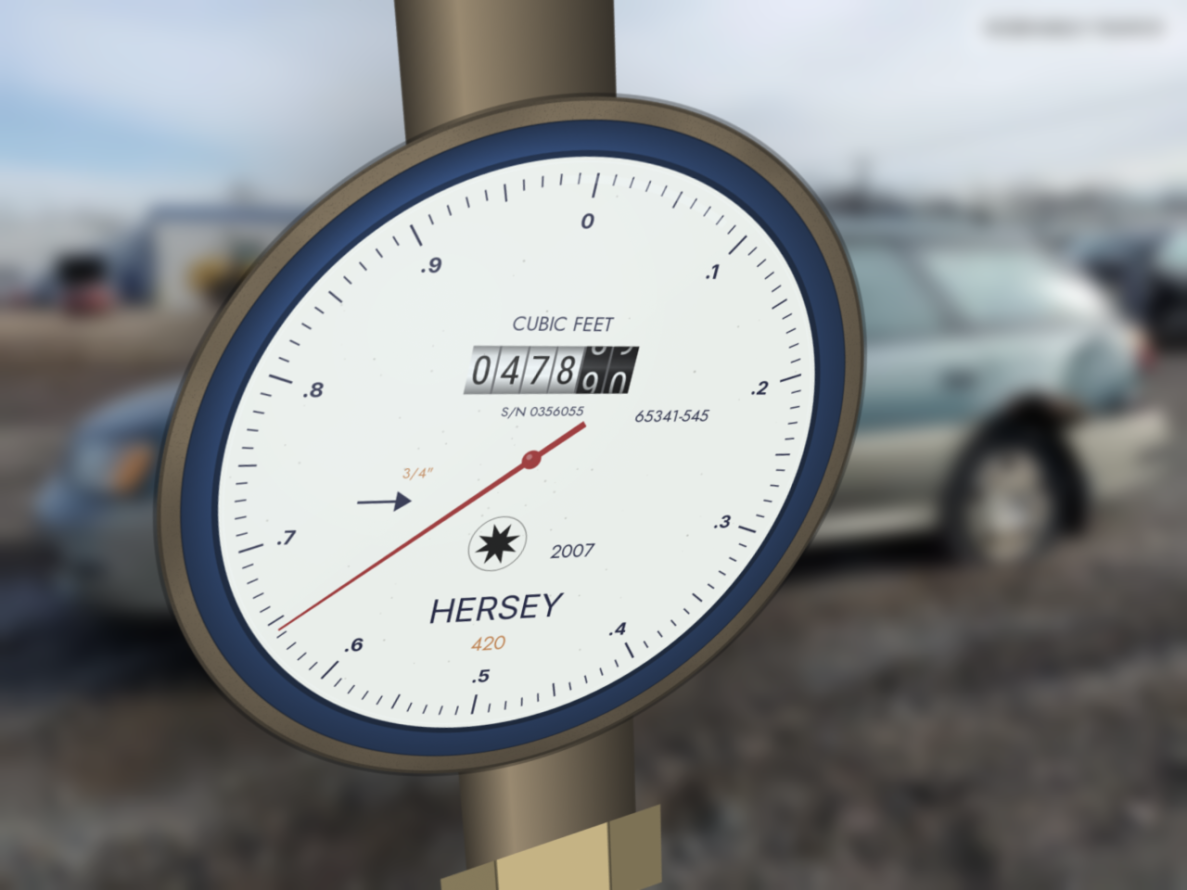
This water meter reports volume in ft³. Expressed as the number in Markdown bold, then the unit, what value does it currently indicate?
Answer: **47889.64** ft³
